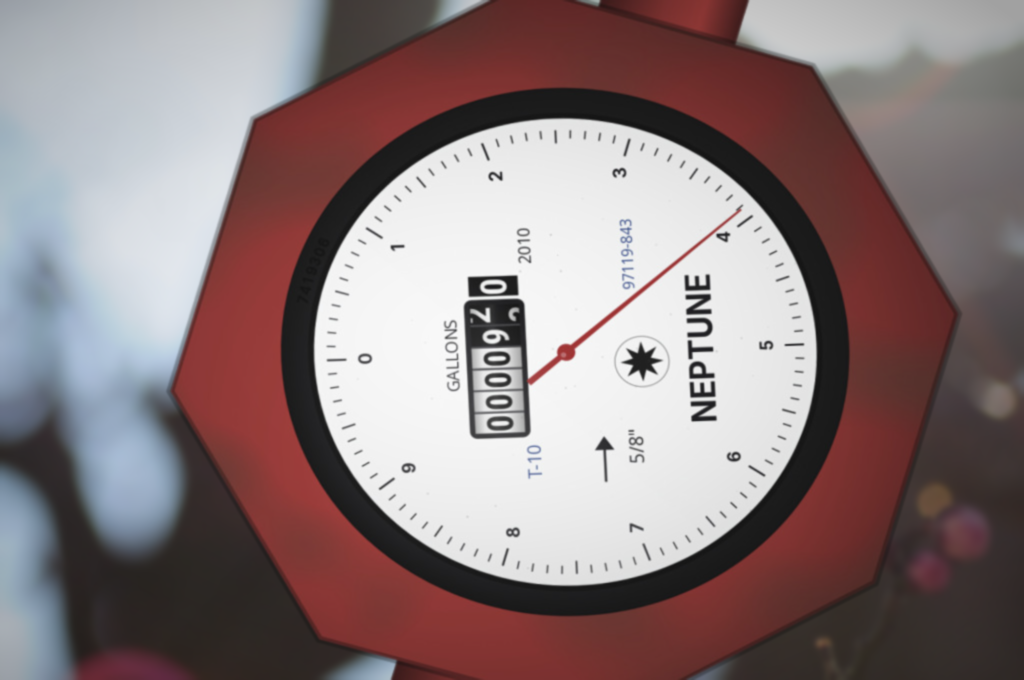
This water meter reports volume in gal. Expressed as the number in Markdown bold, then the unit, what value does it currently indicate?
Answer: **923.9** gal
